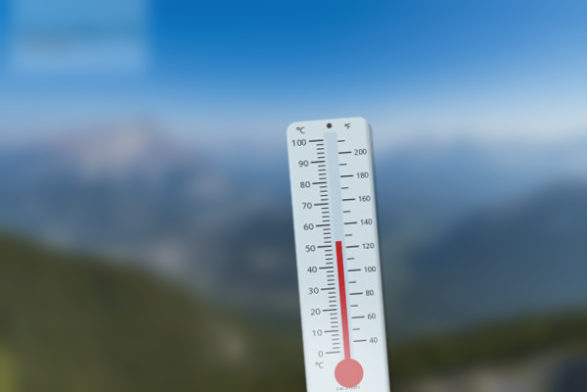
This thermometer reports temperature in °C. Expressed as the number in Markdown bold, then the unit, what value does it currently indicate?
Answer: **52** °C
